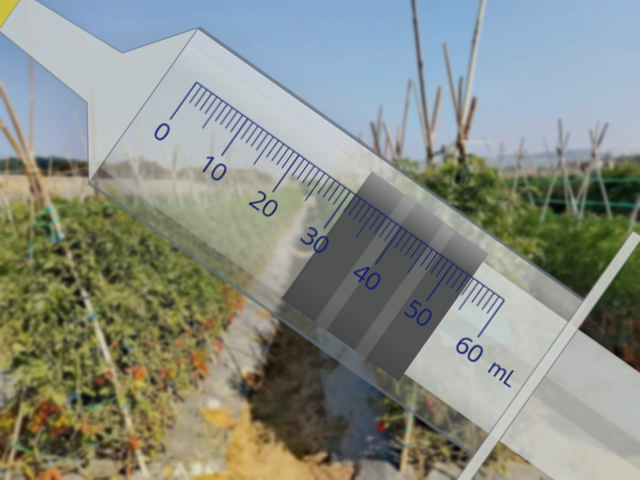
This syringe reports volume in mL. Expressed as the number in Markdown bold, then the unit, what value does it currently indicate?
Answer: **31** mL
